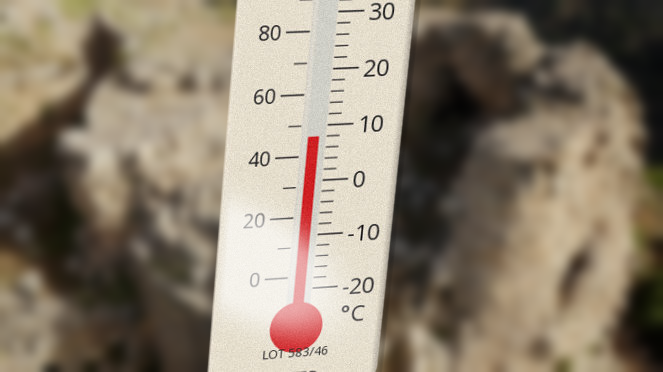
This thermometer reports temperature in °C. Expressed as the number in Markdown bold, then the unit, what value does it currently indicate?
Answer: **8** °C
